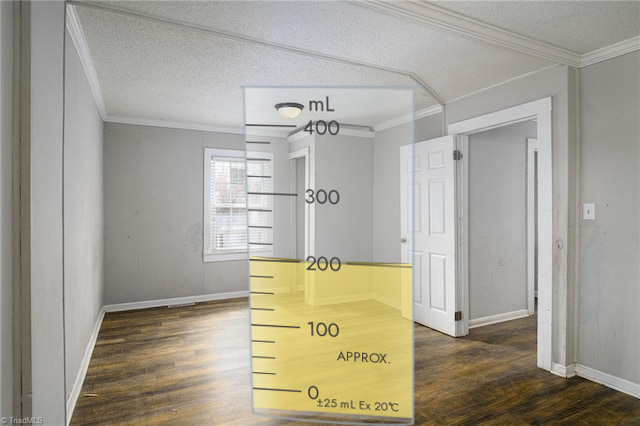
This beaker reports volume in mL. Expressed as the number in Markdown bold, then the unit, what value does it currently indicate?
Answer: **200** mL
